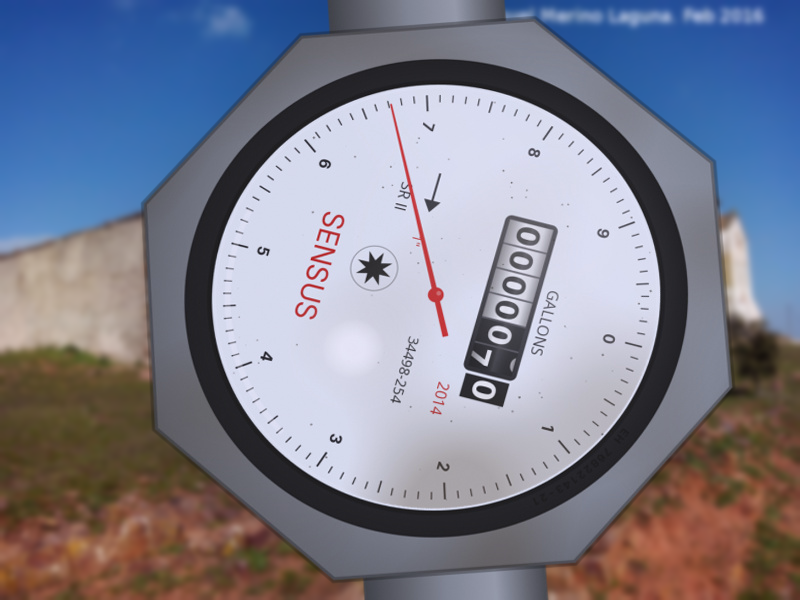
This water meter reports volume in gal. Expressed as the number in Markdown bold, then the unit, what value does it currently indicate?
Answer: **66.7** gal
